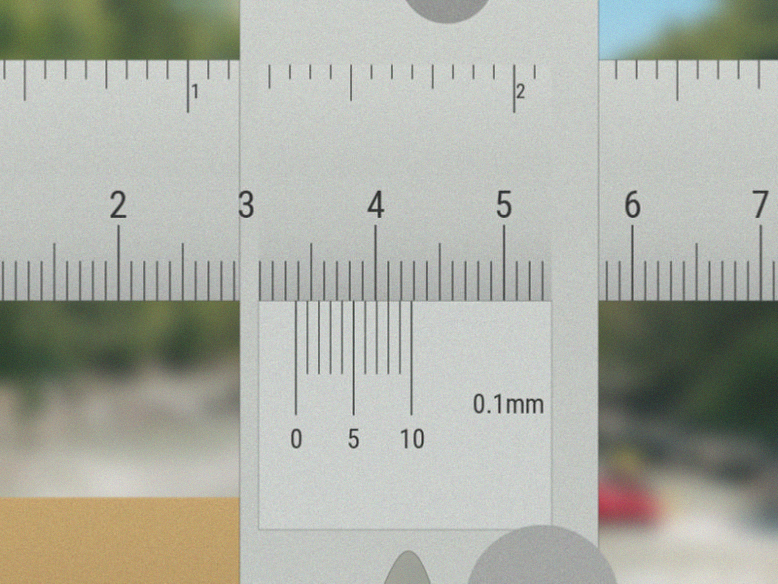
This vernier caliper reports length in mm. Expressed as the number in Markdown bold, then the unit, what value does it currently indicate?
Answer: **33.8** mm
